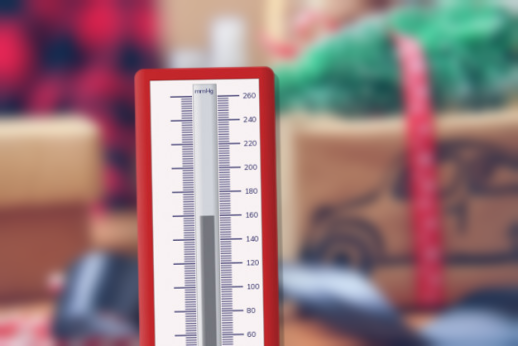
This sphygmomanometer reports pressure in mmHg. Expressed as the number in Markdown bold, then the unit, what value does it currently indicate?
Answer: **160** mmHg
